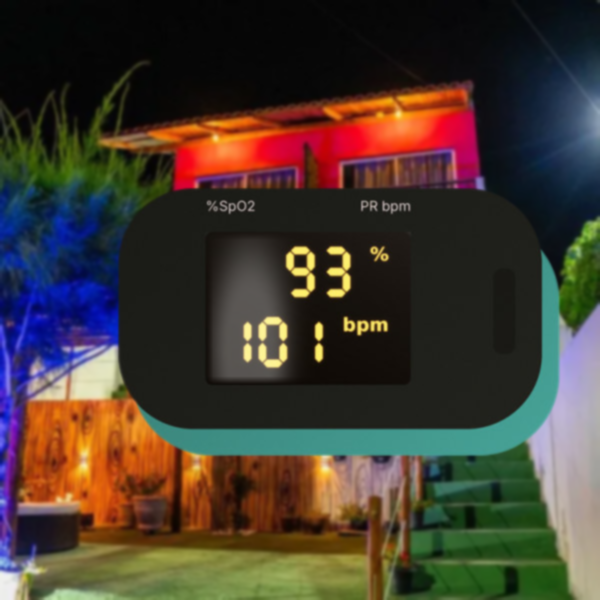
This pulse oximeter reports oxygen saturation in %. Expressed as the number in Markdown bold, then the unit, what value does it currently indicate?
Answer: **93** %
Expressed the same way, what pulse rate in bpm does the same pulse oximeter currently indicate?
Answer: **101** bpm
